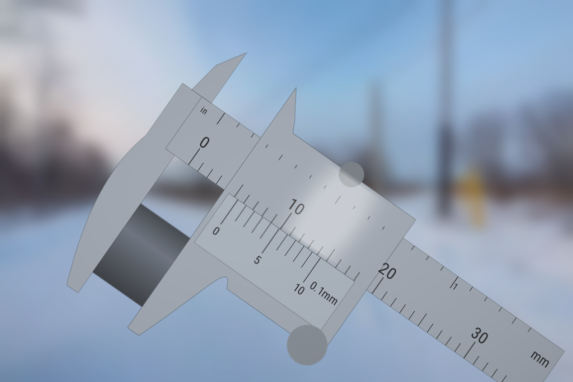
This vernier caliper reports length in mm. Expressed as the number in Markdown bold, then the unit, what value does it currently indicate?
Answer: **5.4** mm
